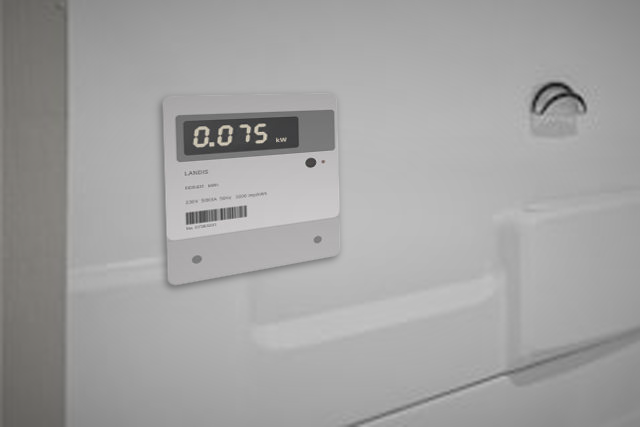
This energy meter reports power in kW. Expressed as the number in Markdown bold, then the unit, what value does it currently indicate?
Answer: **0.075** kW
